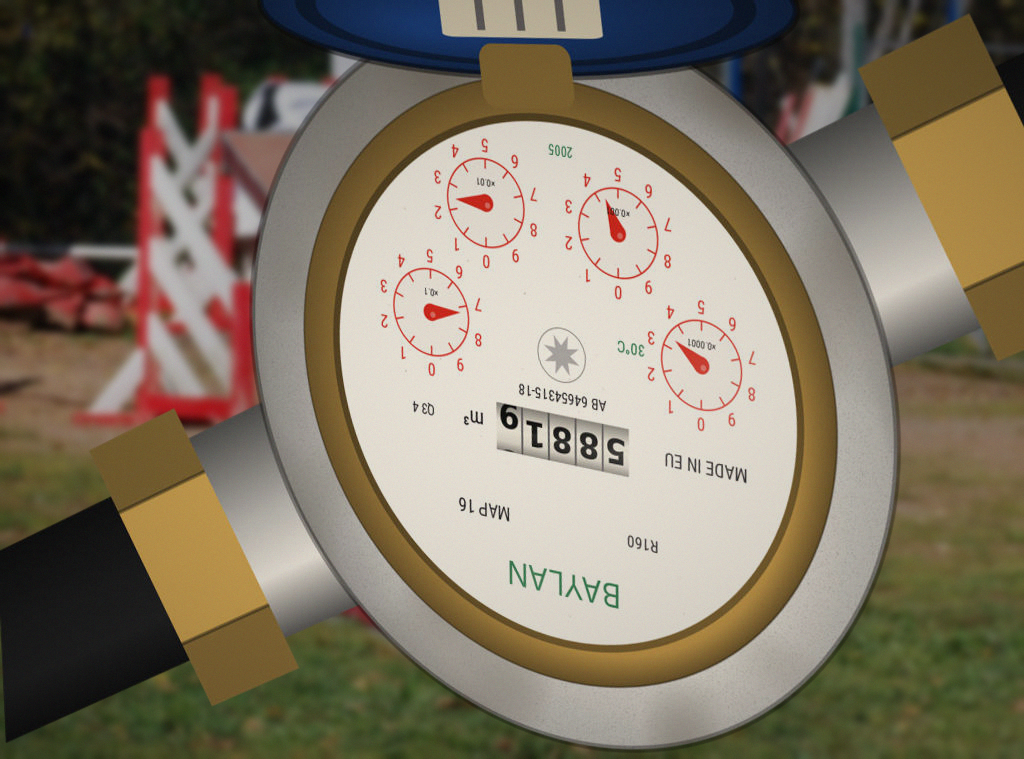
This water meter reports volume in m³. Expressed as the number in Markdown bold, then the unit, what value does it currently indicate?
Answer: **58818.7243** m³
